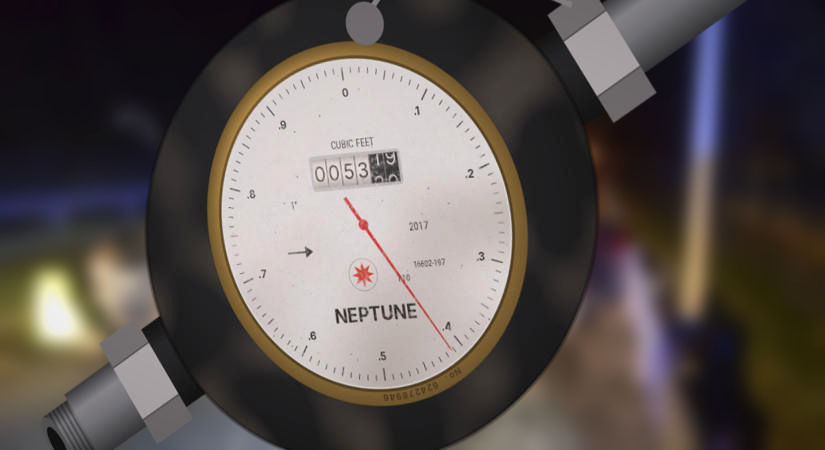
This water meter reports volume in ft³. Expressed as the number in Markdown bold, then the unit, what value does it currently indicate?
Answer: **5319.41** ft³
